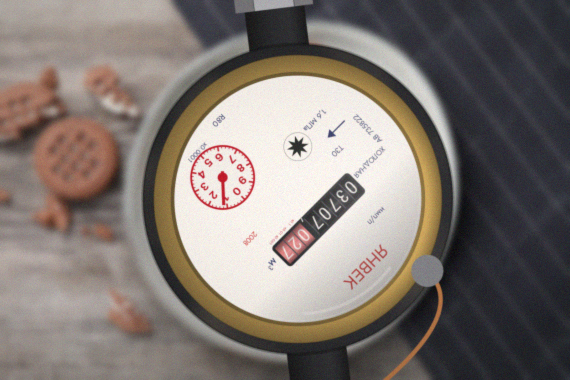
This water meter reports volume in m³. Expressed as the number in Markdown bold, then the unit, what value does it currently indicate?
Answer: **3707.0271** m³
